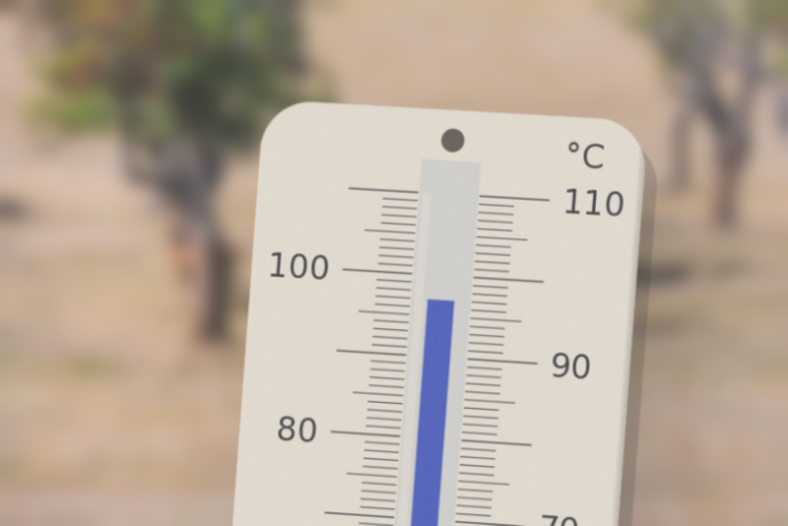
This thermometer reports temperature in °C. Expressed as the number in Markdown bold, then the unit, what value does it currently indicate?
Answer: **97** °C
